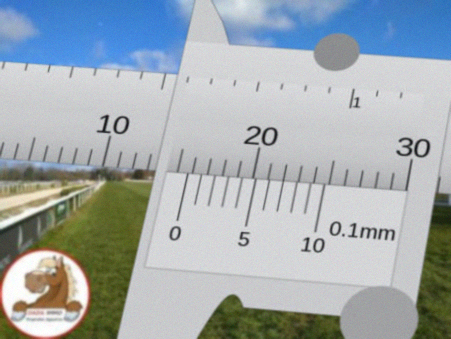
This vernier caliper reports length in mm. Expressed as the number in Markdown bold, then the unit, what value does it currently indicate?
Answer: **15.7** mm
